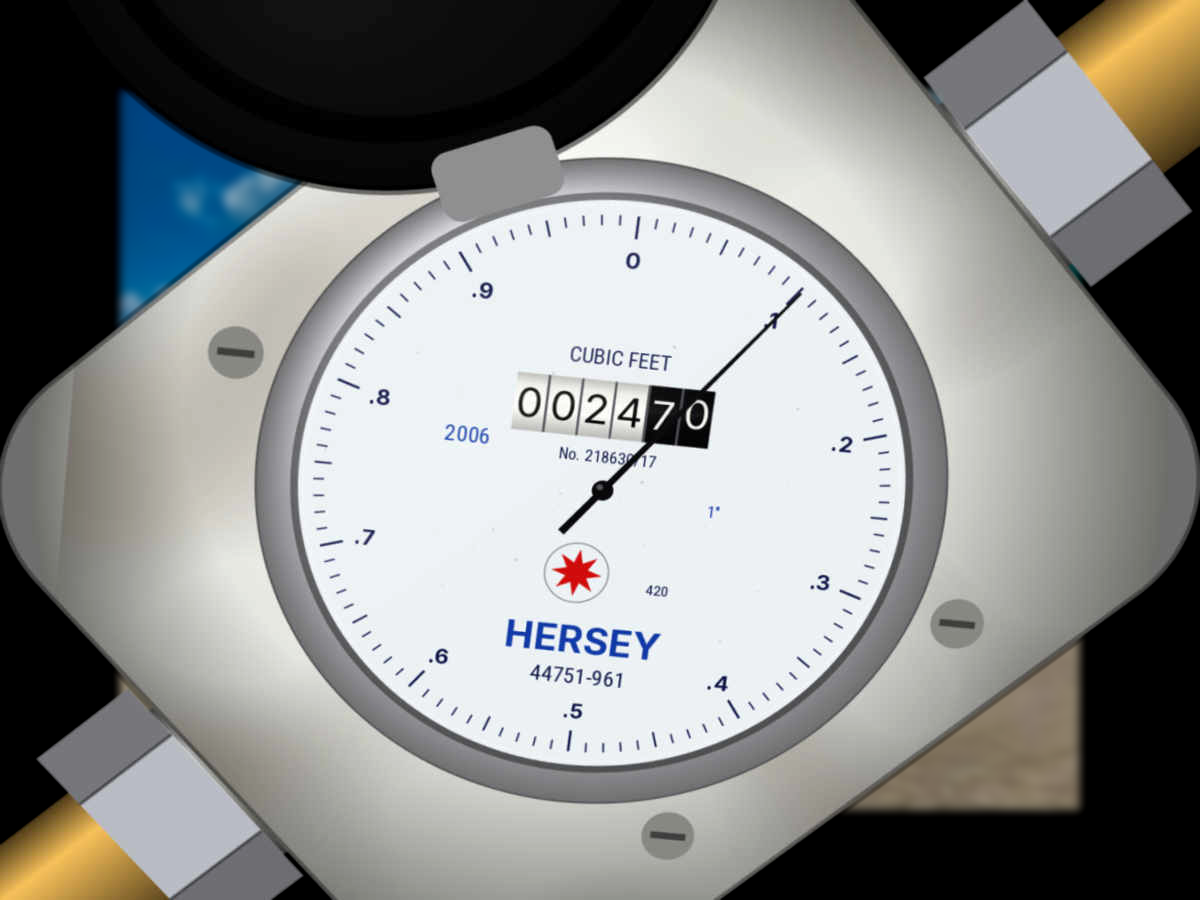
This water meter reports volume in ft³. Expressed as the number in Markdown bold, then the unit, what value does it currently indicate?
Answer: **2470.10** ft³
